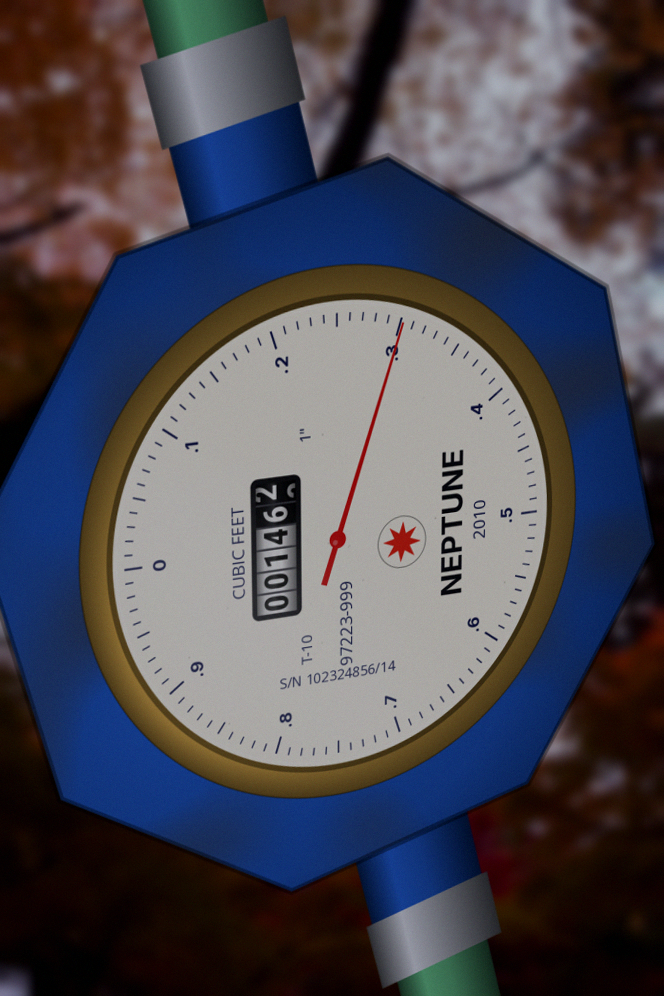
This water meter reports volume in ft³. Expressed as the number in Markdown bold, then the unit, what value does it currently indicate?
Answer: **1462.30** ft³
